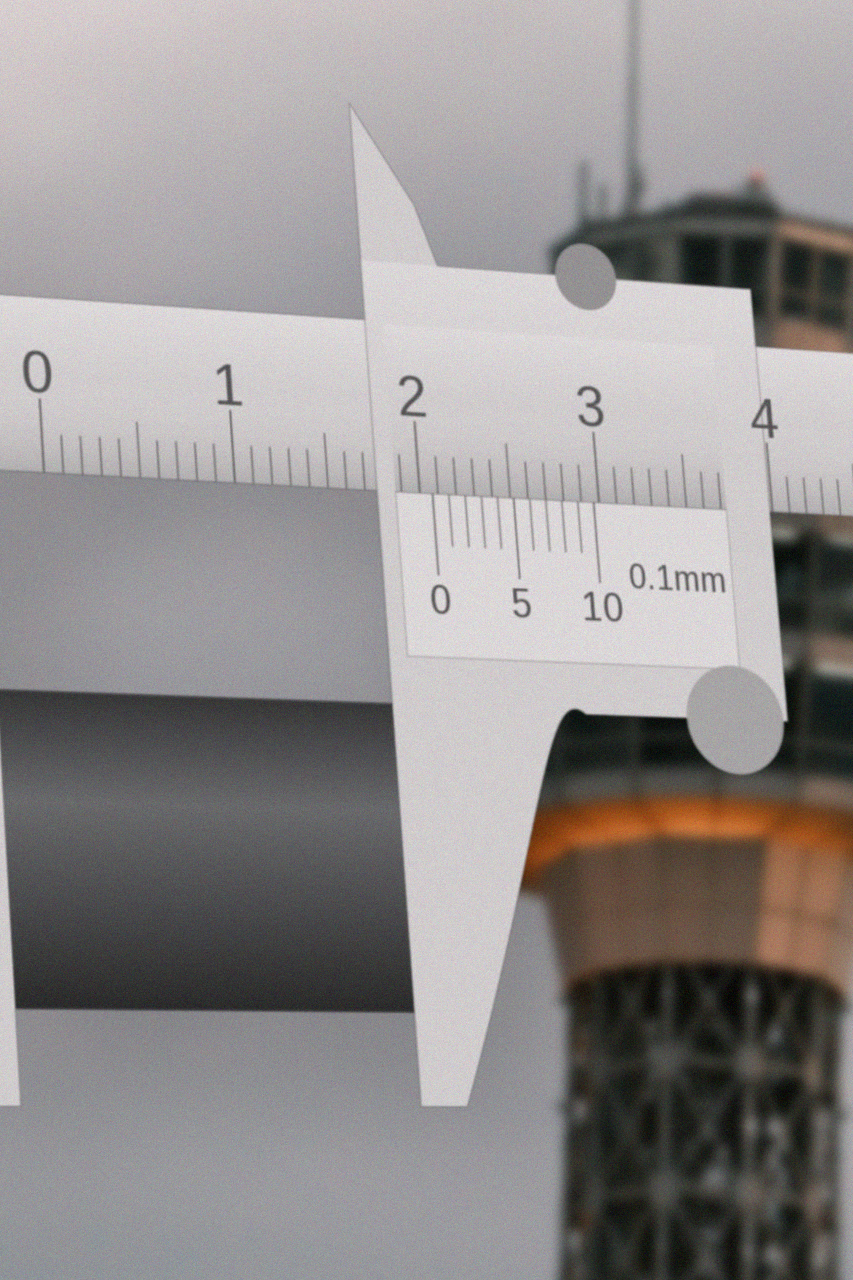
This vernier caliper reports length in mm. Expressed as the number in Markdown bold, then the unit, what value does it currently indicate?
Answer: **20.7** mm
